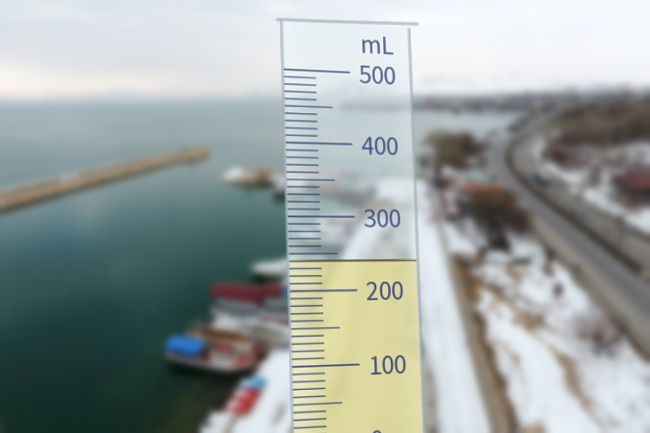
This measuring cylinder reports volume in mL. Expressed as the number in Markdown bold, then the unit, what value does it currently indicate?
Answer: **240** mL
